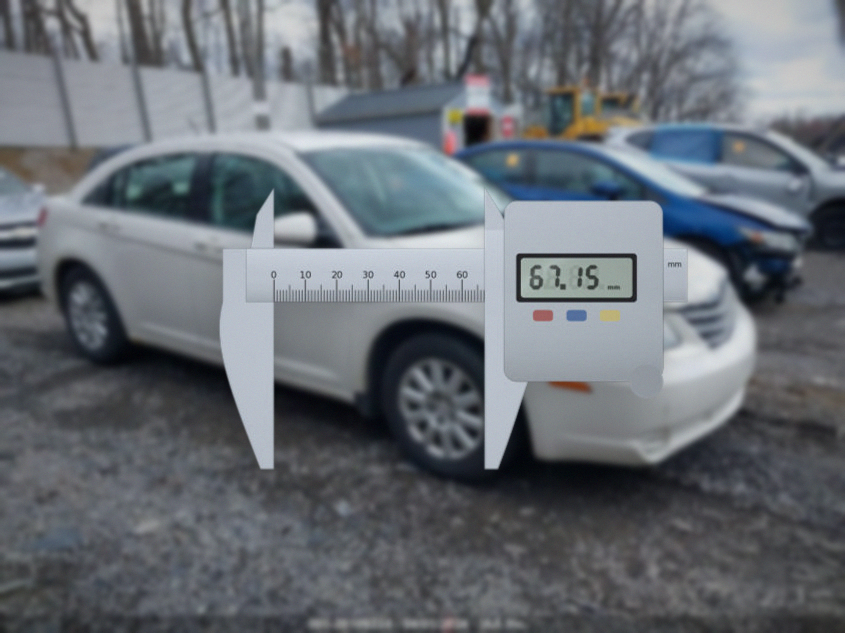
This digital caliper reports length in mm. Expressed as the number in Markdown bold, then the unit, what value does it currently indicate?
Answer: **67.15** mm
